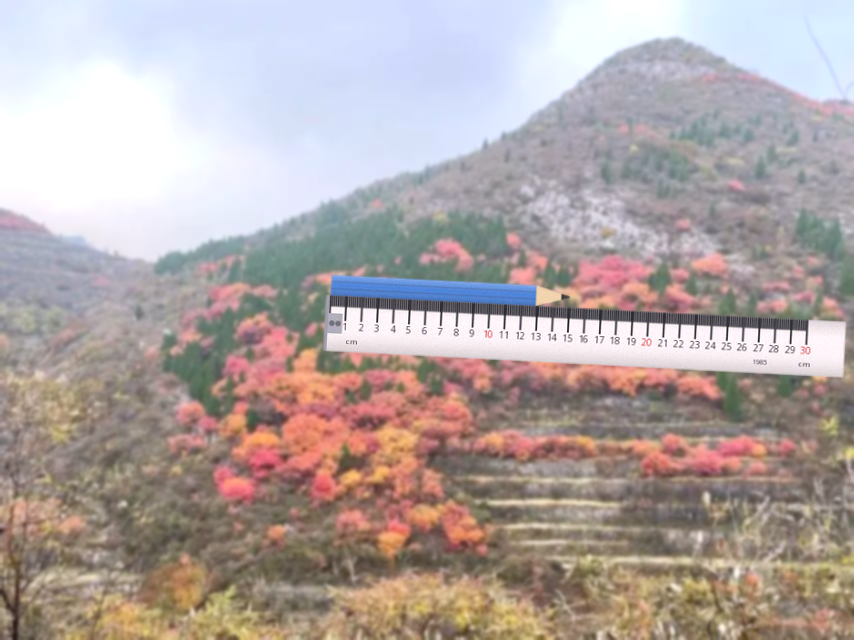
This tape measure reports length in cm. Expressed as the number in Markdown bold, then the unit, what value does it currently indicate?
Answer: **15** cm
